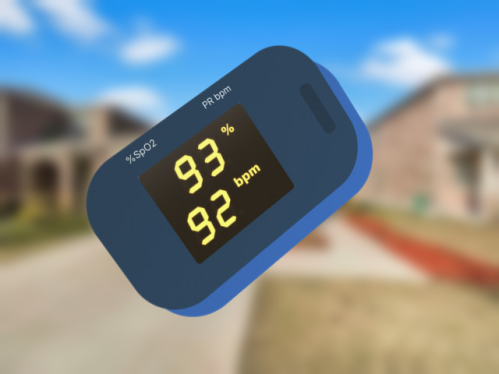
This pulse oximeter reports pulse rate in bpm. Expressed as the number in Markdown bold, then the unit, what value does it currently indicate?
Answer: **92** bpm
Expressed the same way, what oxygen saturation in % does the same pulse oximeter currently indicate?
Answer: **93** %
